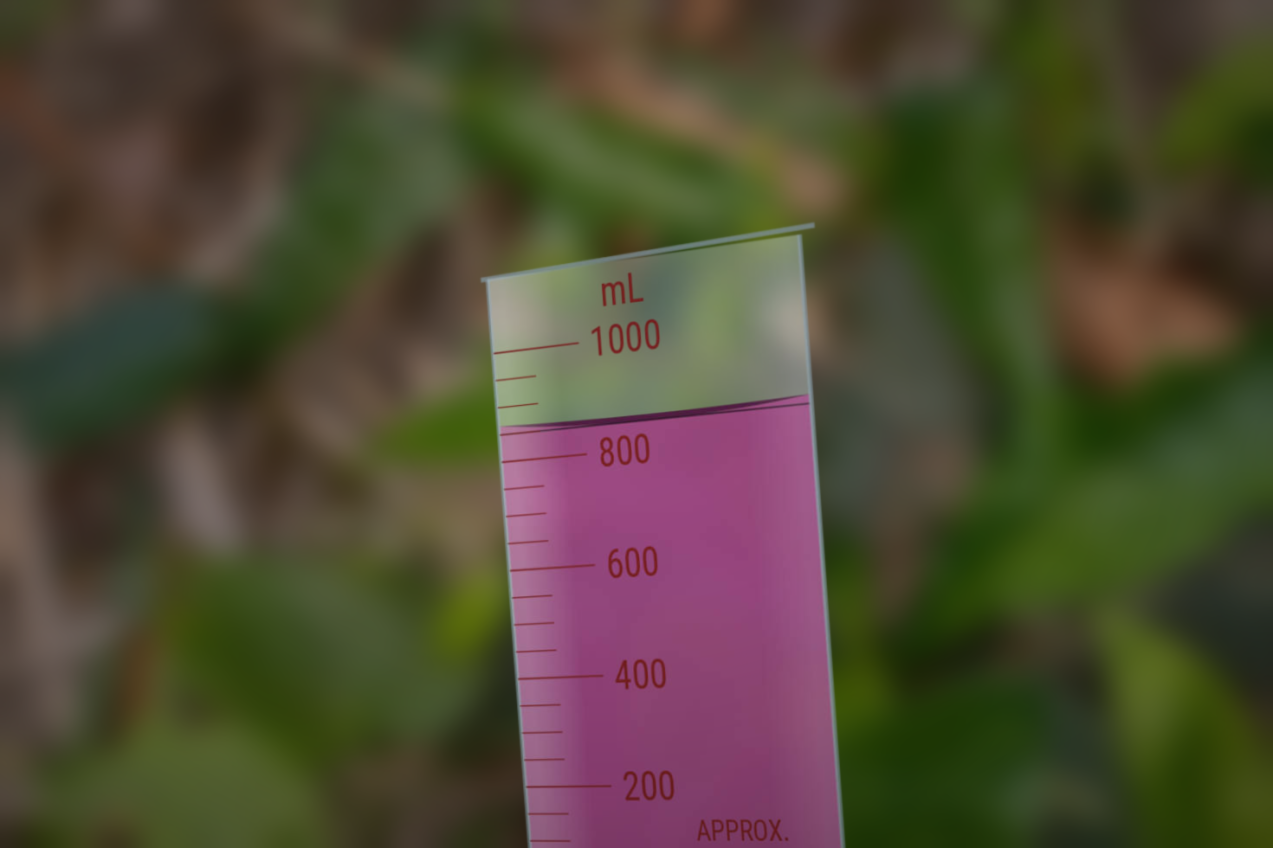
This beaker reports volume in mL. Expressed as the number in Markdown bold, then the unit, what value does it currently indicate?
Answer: **850** mL
